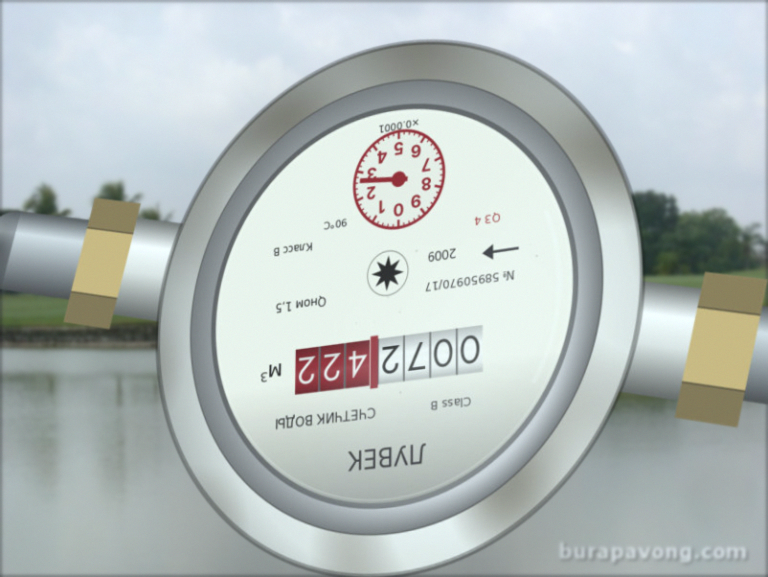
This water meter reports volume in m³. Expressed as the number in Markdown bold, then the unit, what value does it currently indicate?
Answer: **72.4222** m³
